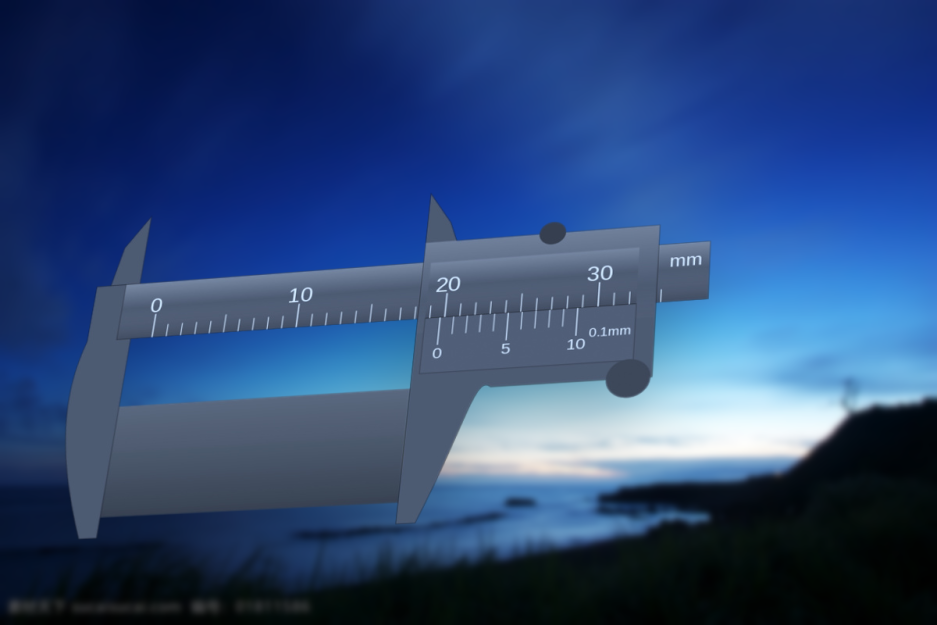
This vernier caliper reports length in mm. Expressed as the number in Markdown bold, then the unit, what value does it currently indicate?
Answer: **19.7** mm
